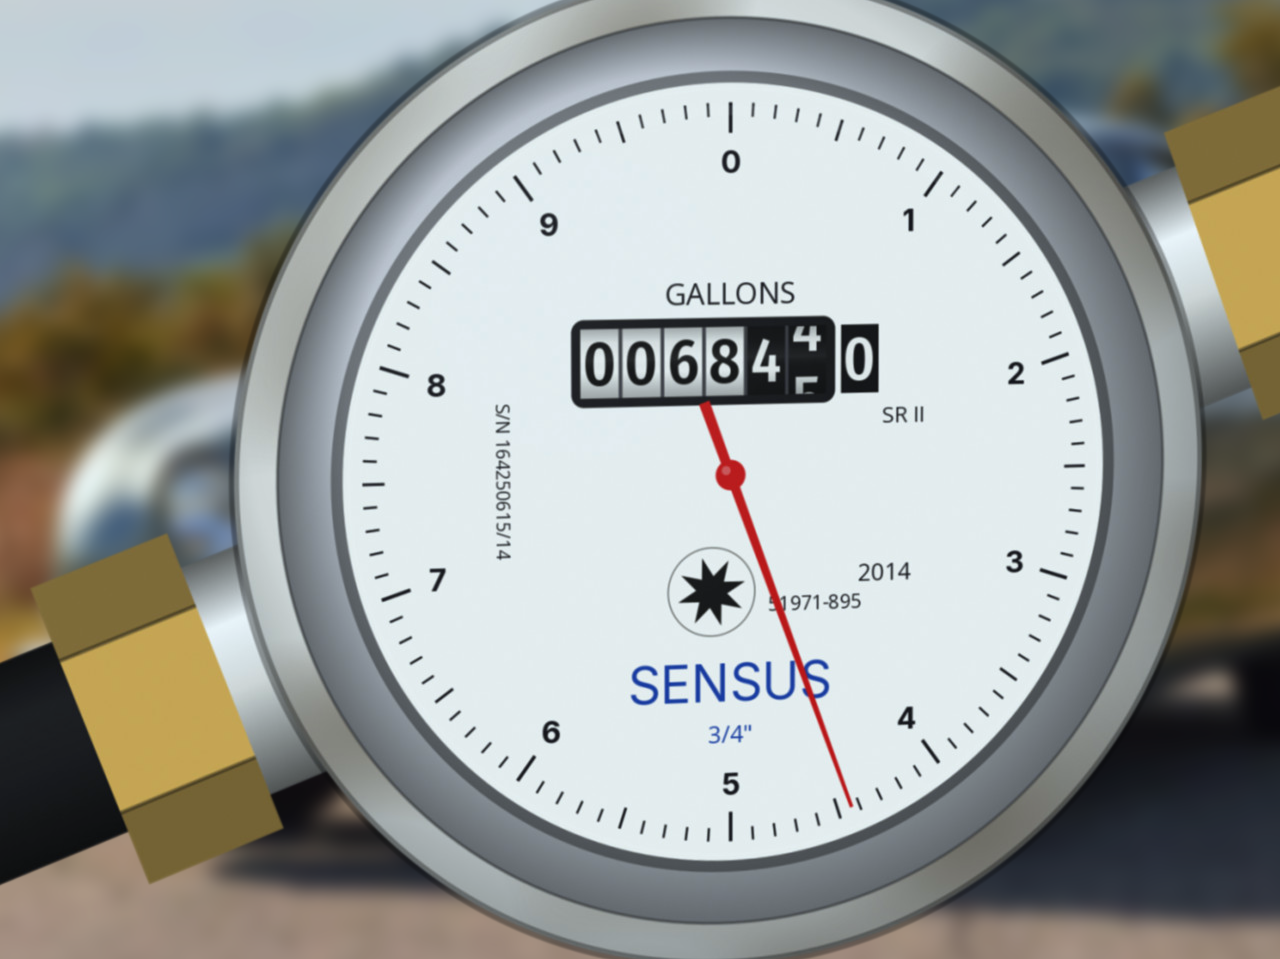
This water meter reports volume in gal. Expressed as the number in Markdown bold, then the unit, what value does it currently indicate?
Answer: **68444.4** gal
